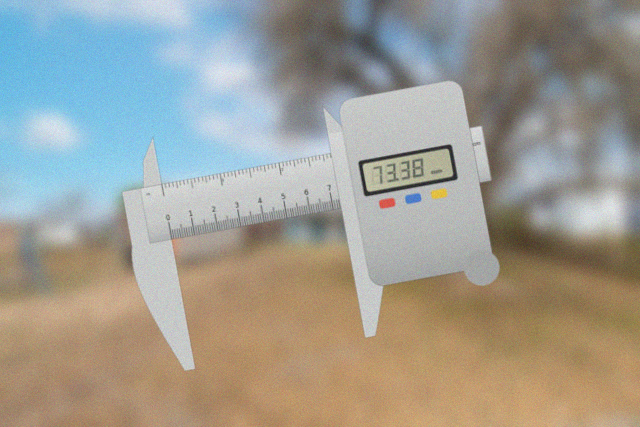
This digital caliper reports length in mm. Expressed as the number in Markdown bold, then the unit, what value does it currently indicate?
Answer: **73.38** mm
